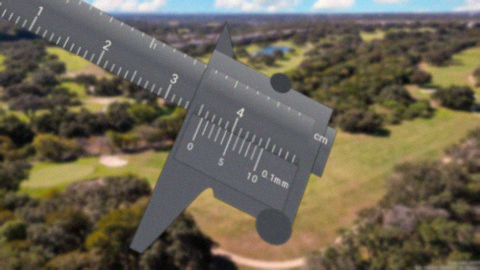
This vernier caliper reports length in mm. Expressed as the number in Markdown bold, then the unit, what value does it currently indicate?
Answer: **35.6** mm
